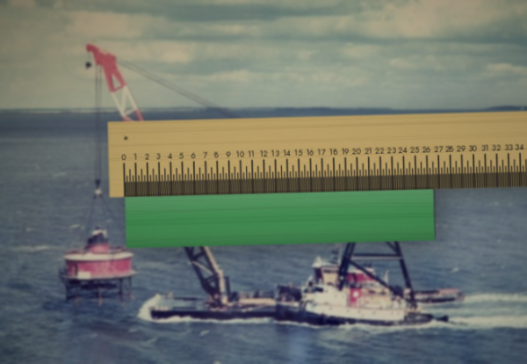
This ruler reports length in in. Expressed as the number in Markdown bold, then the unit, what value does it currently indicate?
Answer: **26.5** in
